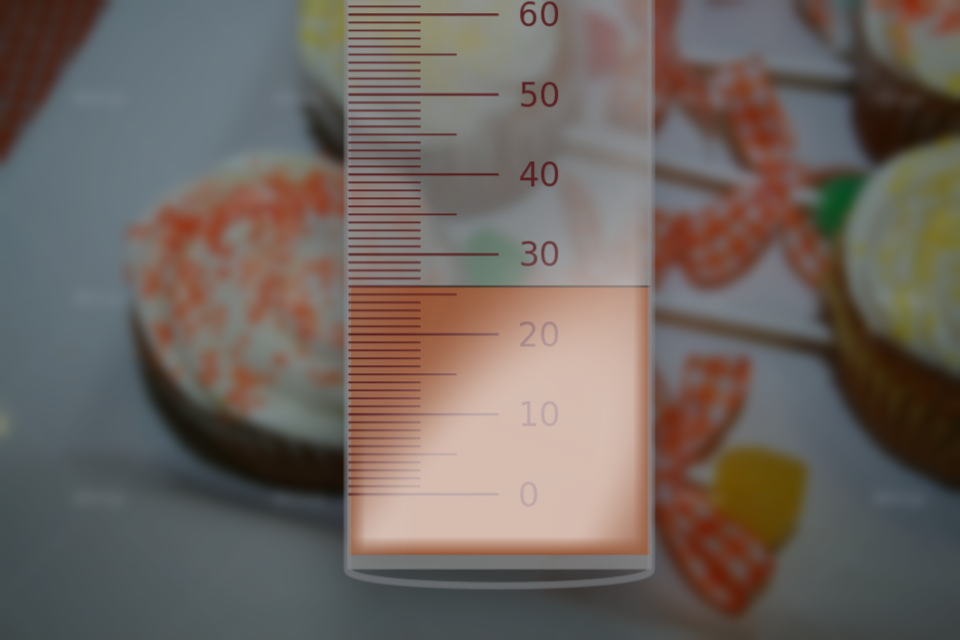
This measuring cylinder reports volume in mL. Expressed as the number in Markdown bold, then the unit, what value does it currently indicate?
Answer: **26** mL
